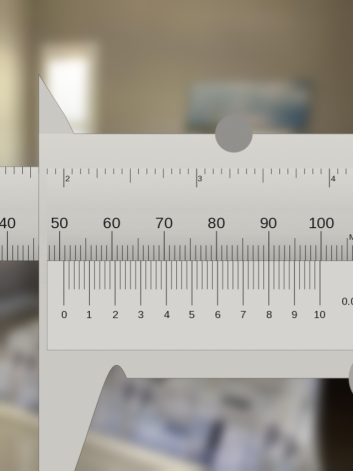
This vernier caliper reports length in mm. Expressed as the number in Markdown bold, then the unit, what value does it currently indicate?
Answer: **50.8** mm
